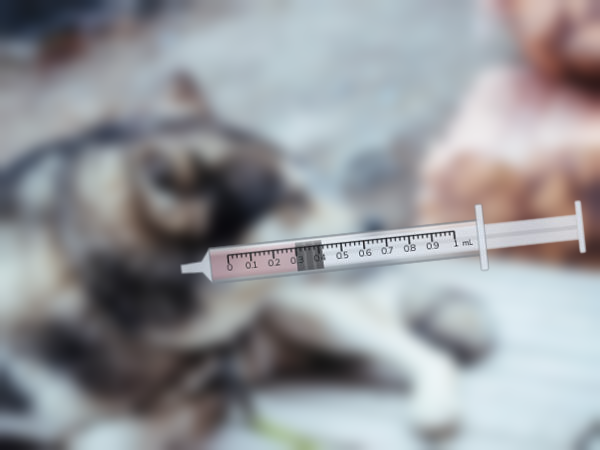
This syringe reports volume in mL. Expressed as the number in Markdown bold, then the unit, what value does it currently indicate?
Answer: **0.3** mL
